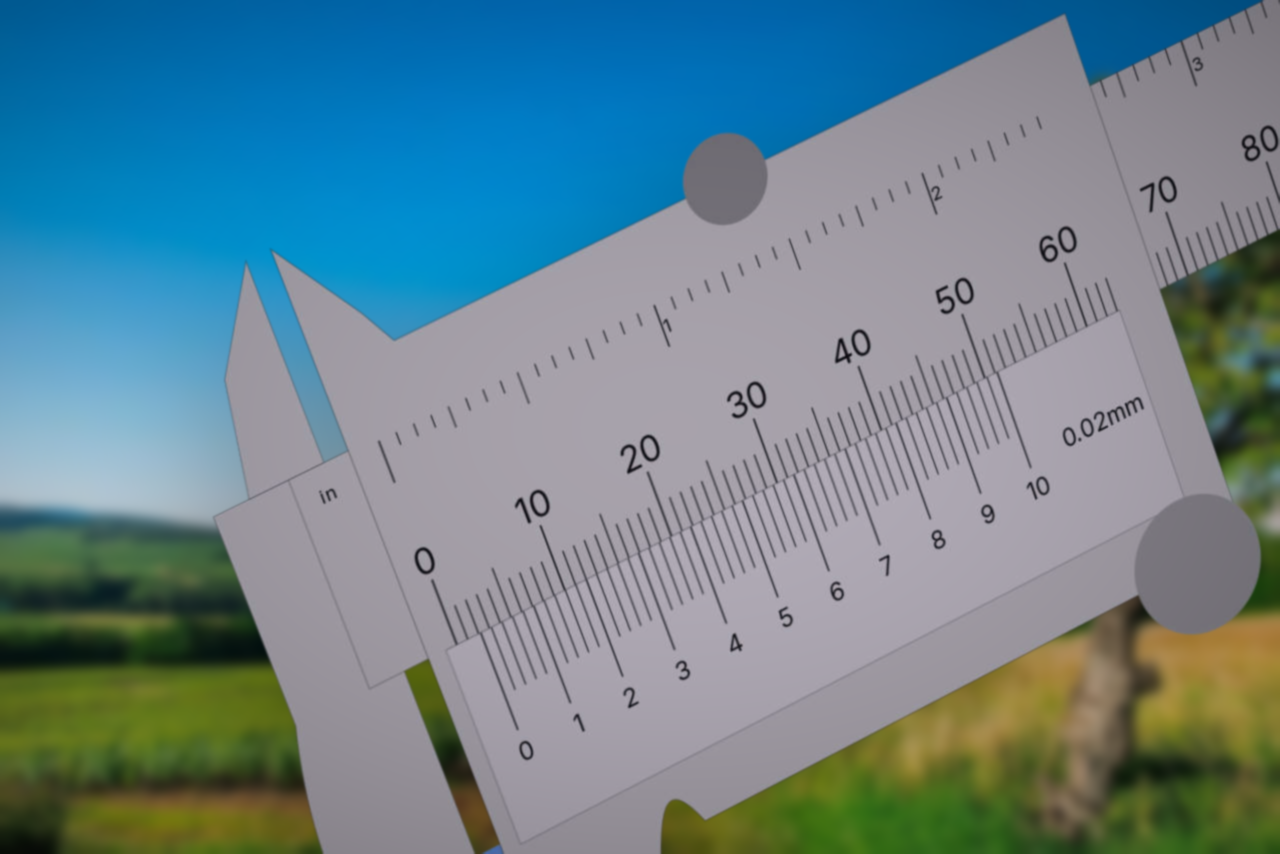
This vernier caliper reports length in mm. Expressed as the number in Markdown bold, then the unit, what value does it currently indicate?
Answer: **2.2** mm
